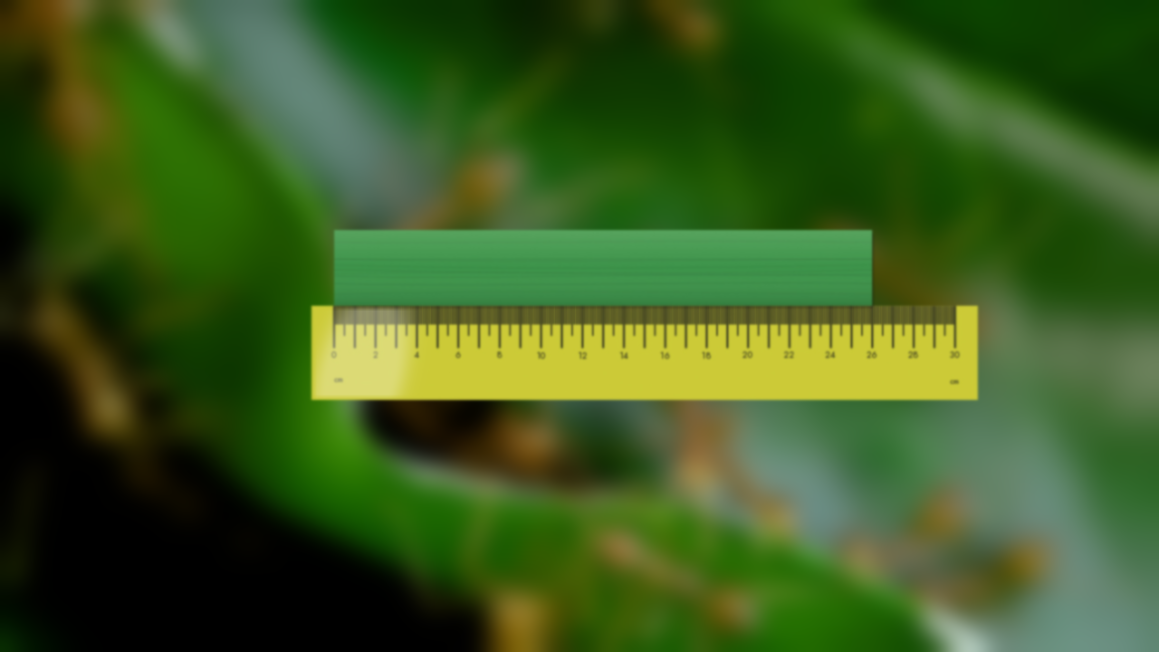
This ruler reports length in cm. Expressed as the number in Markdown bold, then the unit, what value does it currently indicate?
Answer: **26** cm
